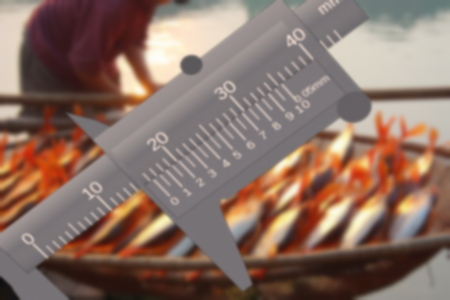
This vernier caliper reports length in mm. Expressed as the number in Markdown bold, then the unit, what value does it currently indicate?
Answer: **16.4** mm
